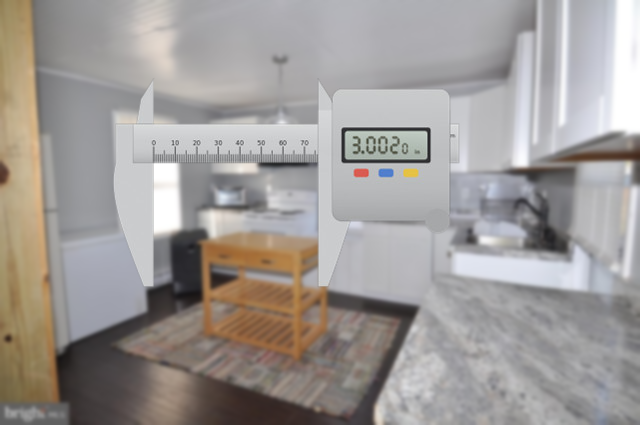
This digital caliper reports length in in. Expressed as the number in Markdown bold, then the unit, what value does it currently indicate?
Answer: **3.0020** in
